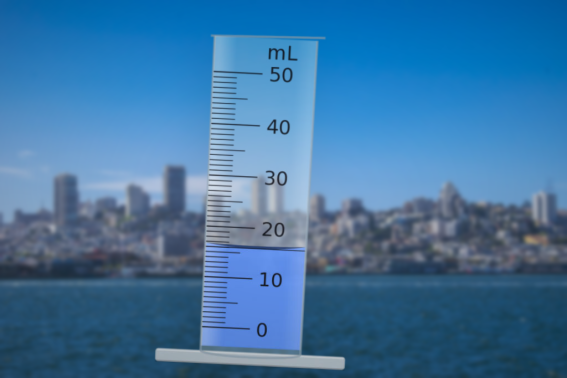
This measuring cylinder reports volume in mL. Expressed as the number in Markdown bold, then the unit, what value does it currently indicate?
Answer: **16** mL
